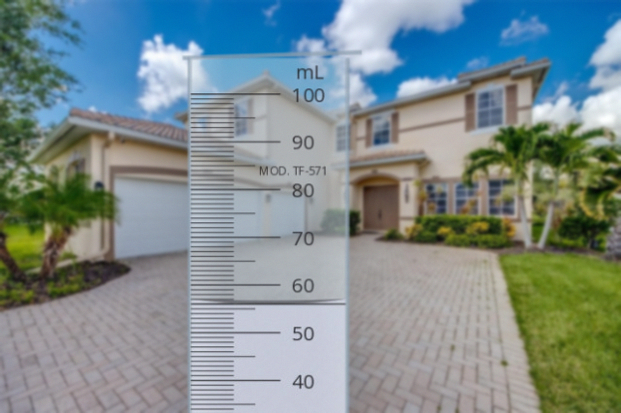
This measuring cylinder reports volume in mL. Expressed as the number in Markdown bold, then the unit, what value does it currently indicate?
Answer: **56** mL
